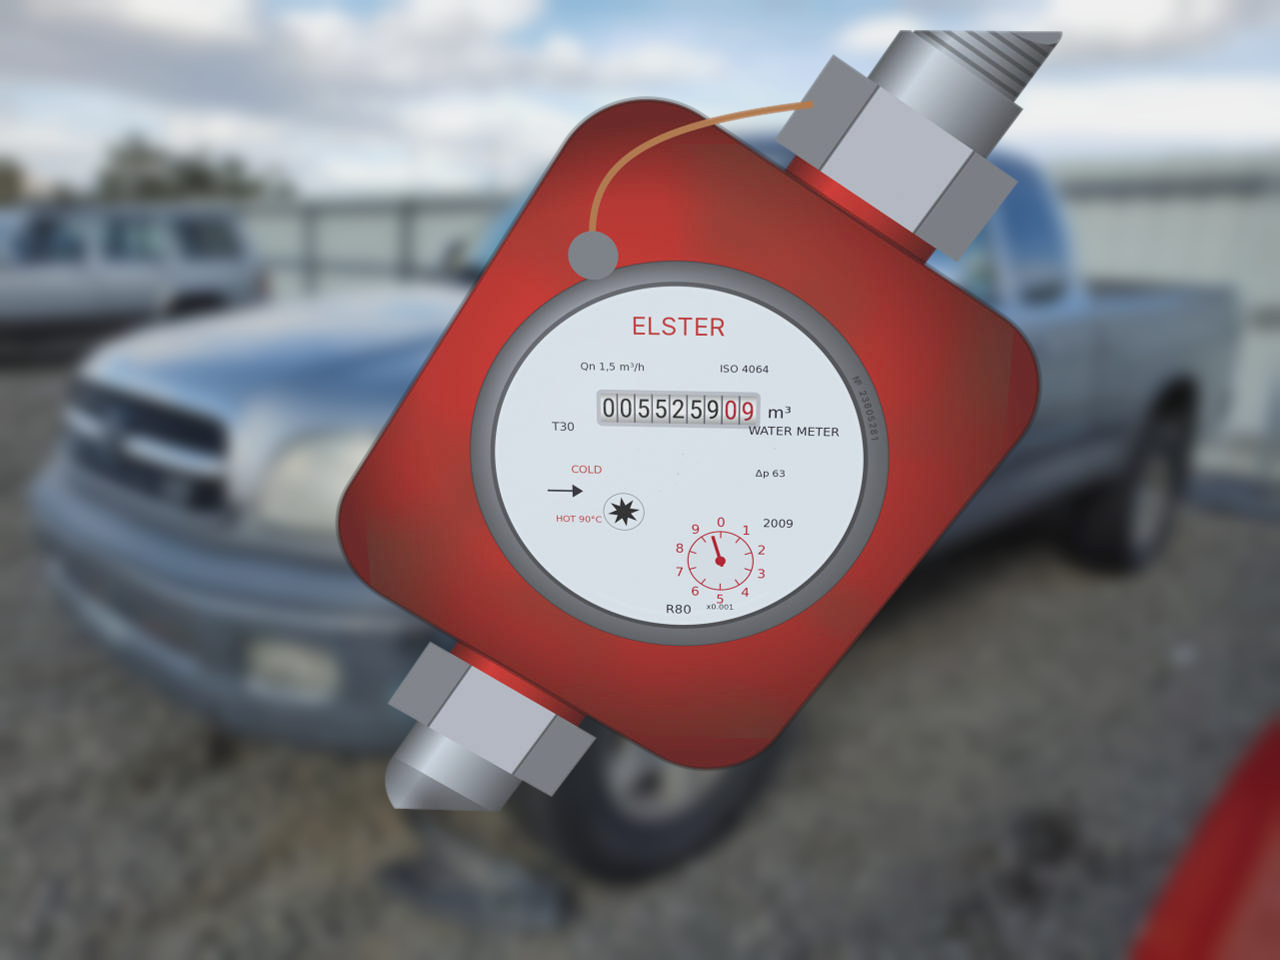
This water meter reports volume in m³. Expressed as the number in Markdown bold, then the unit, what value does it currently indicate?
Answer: **55259.089** m³
